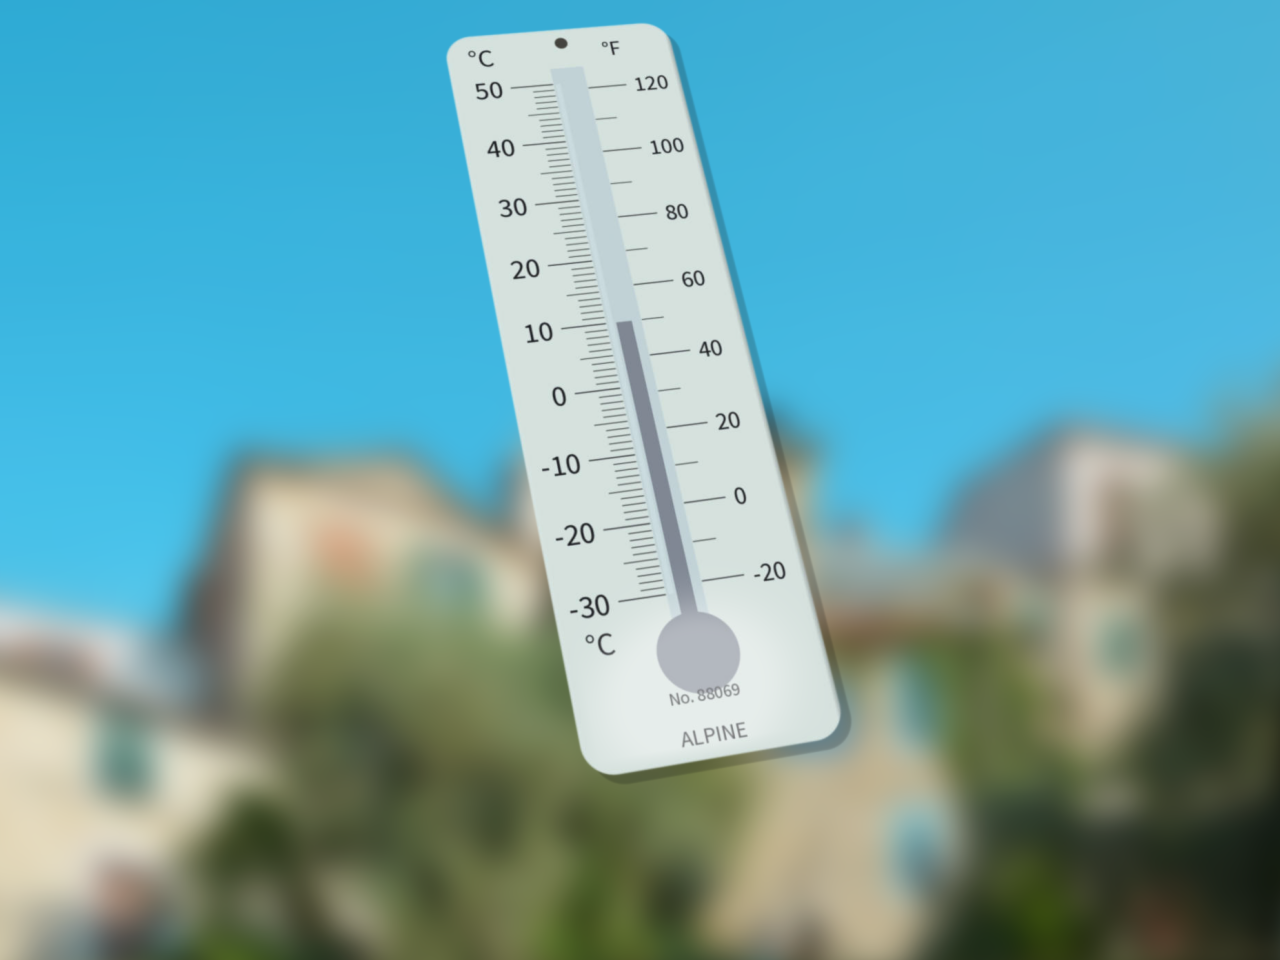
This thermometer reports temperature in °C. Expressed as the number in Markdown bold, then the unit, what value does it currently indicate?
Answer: **10** °C
